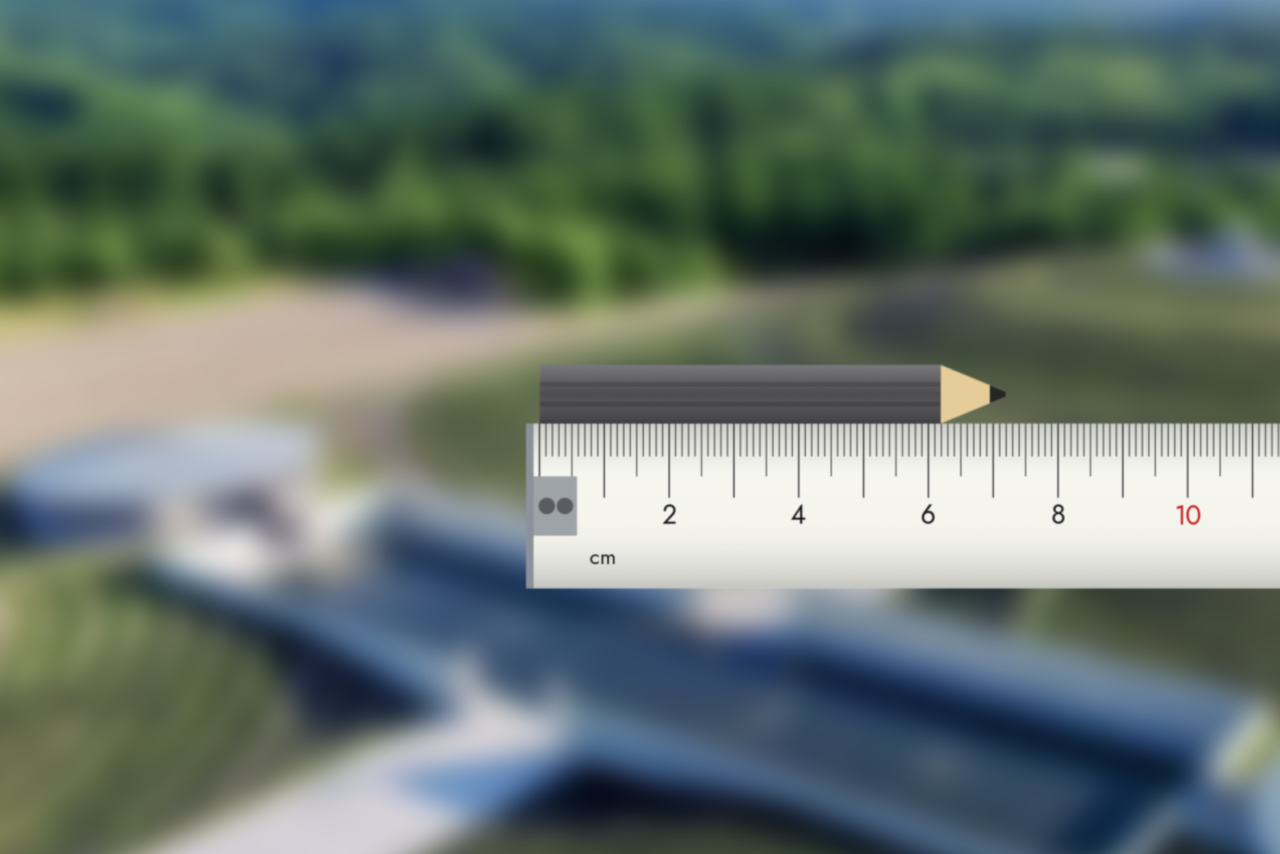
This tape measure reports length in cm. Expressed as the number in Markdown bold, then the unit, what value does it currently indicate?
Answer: **7.2** cm
